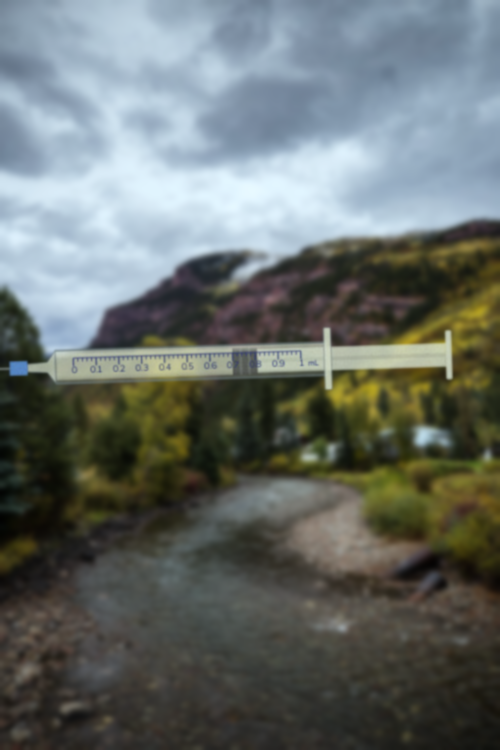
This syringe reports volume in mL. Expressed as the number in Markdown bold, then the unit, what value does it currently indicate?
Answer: **0.7** mL
